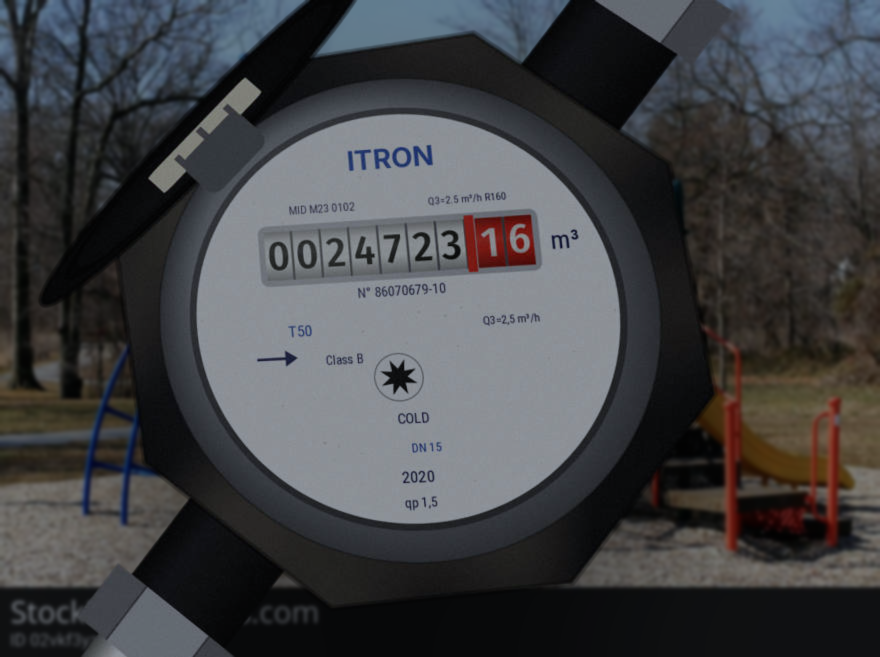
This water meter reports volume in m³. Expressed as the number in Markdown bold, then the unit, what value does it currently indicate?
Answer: **24723.16** m³
